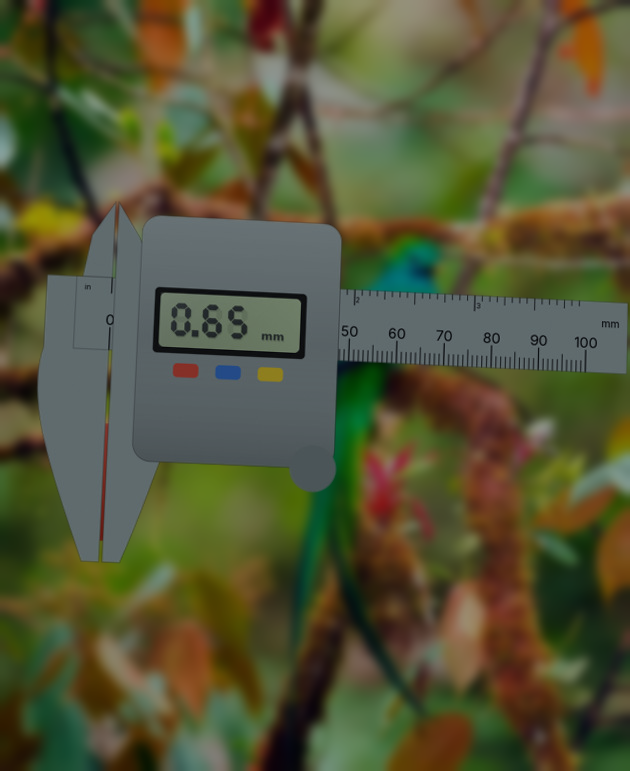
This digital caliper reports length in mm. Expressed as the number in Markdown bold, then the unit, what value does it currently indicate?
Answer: **0.65** mm
